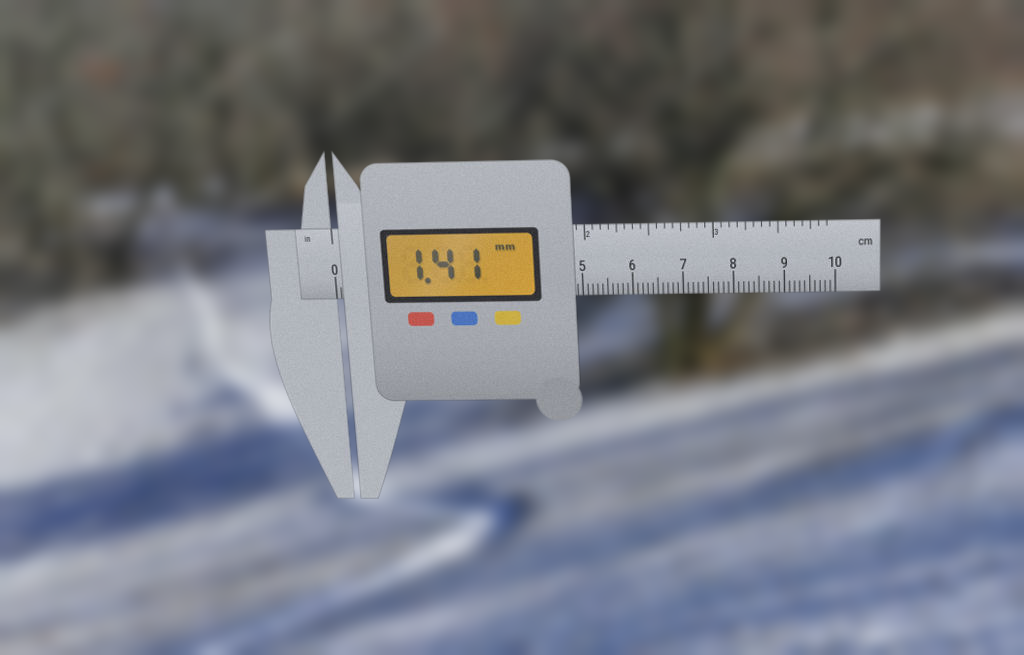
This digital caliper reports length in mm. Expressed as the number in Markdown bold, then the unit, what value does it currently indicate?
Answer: **1.41** mm
